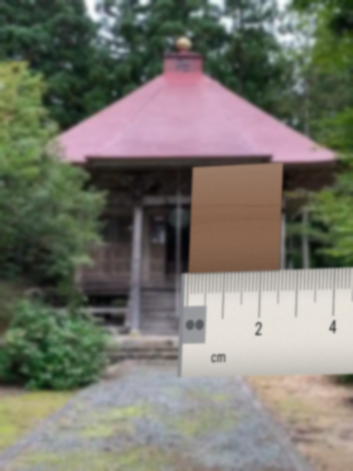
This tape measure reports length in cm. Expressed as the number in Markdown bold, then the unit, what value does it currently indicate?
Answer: **2.5** cm
